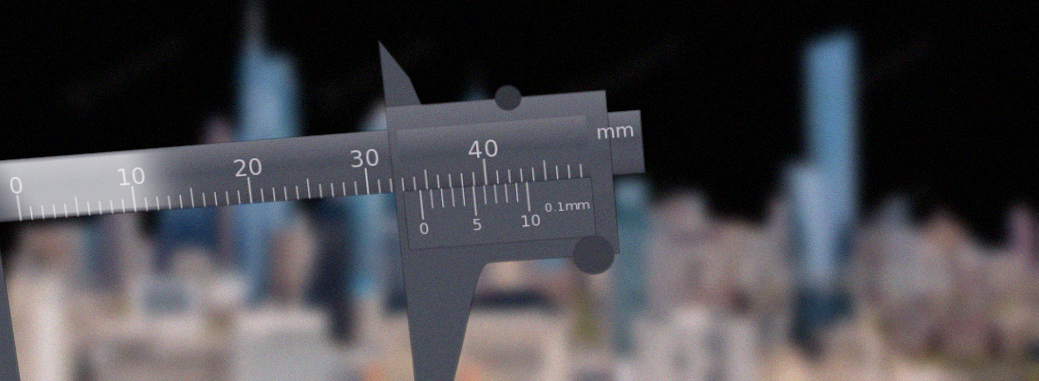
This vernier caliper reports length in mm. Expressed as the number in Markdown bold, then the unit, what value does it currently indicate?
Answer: **34.4** mm
